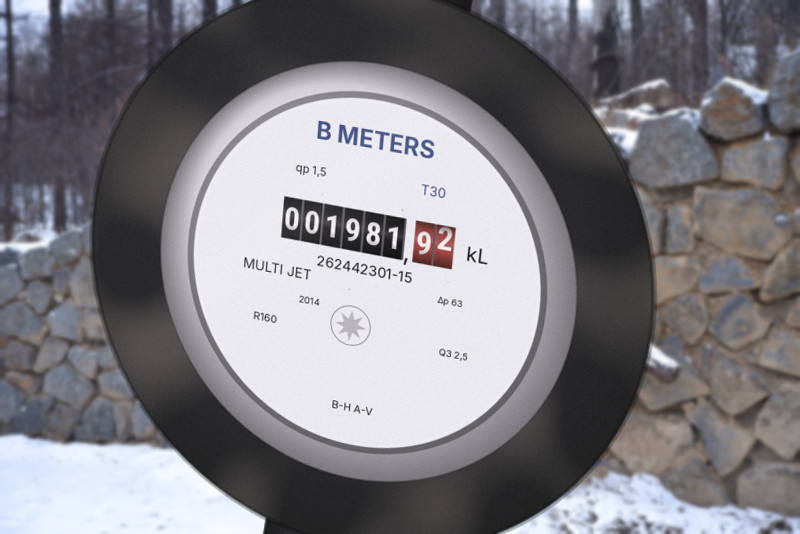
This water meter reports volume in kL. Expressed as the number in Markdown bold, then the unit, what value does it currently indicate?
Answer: **1981.92** kL
